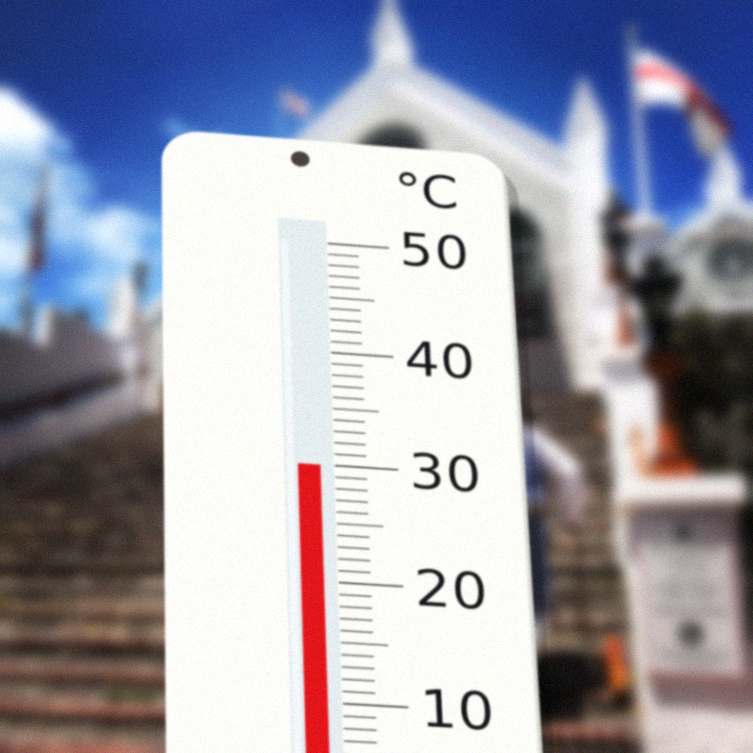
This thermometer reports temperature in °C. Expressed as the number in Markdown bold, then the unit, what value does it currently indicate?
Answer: **30** °C
